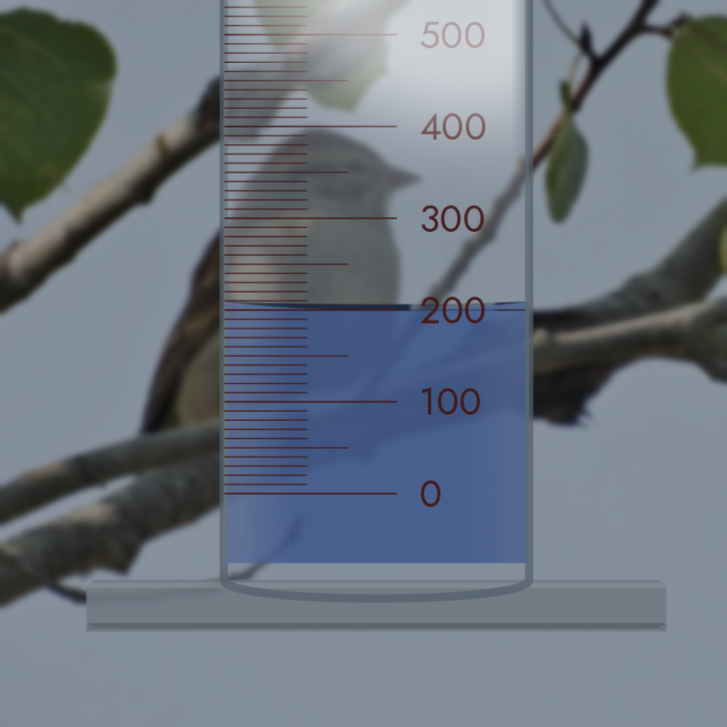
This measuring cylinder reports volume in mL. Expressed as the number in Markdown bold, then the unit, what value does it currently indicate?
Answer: **200** mL
